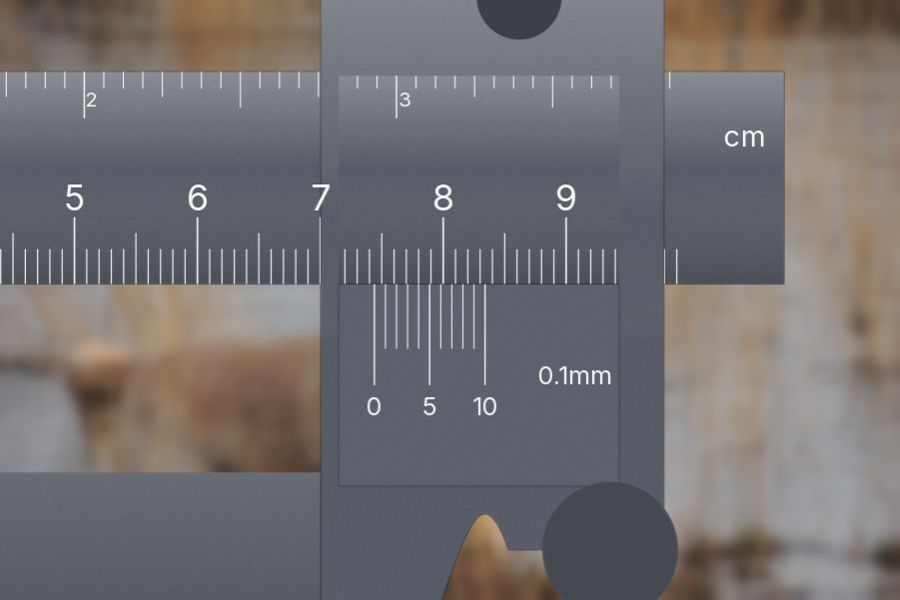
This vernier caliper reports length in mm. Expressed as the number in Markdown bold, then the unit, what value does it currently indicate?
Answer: **74.4** mm
